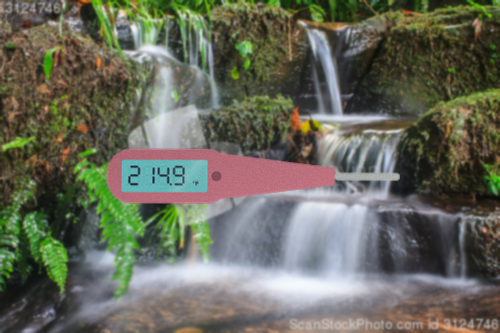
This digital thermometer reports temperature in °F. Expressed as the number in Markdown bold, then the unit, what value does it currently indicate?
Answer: **214.9** °F
